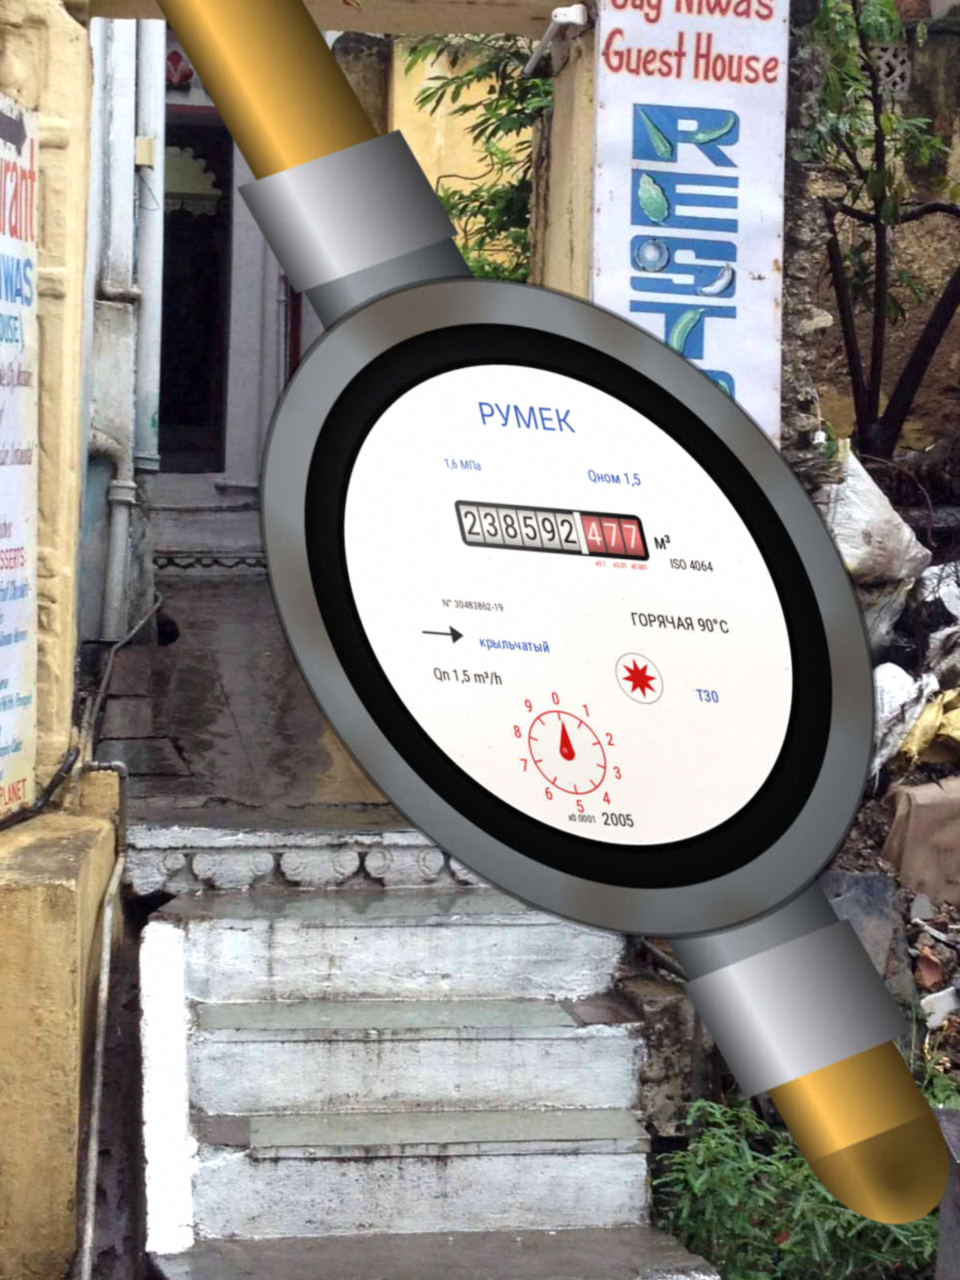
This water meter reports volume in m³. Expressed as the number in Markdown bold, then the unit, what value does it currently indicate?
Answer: **238592.4770** m³
